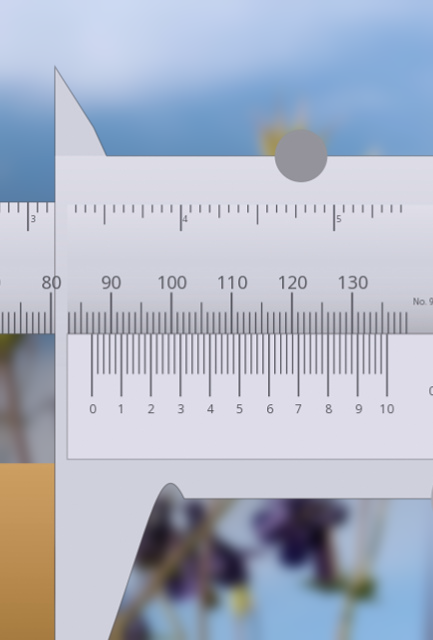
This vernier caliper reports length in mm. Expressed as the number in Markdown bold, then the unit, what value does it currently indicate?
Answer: **86.8** mm
